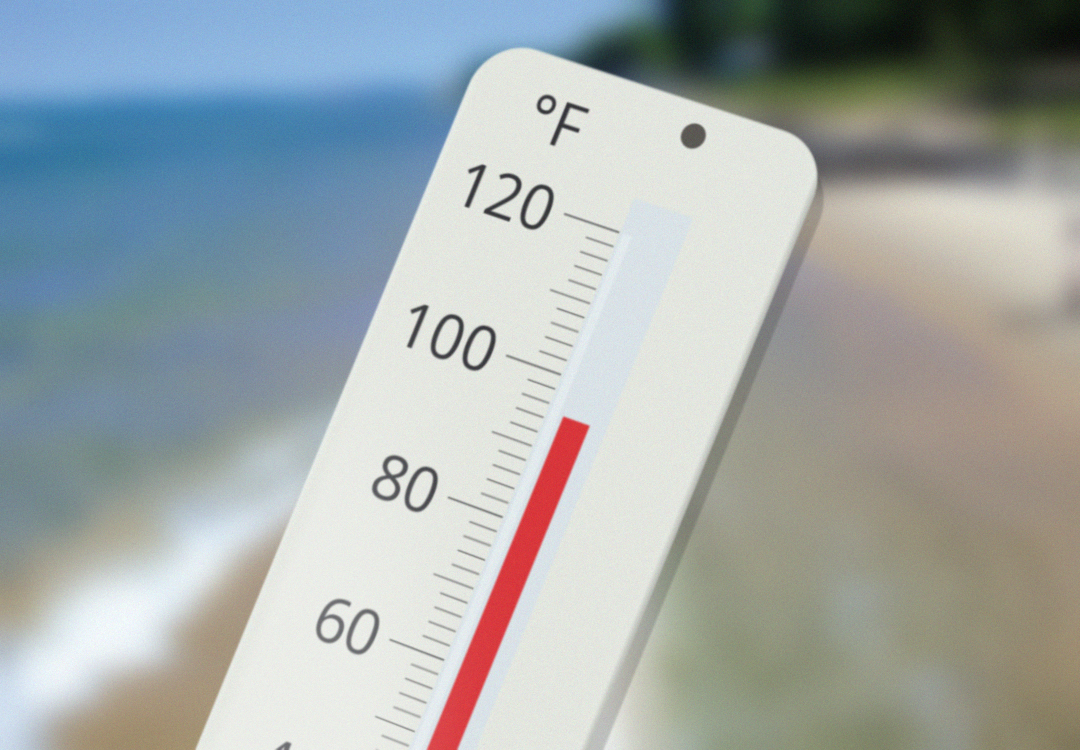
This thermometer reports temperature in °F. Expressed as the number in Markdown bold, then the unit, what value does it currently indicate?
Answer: **95** °F
